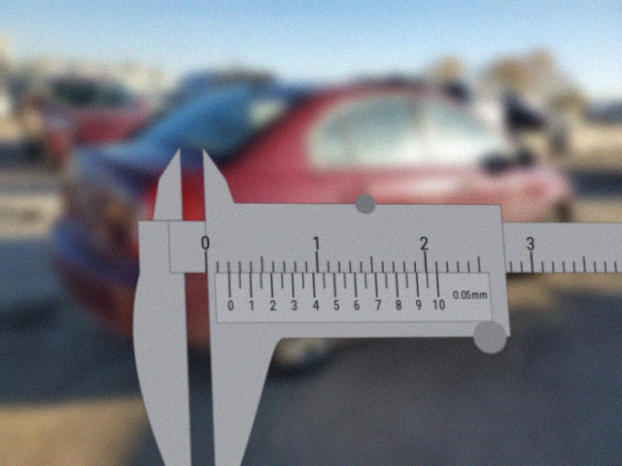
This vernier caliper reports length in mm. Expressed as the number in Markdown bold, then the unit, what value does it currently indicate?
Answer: **2.0** mm
